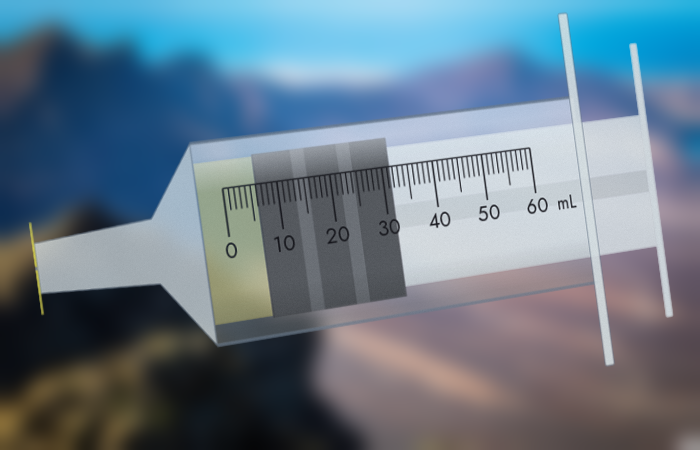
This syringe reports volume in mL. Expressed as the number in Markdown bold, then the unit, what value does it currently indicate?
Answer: **6** mL
